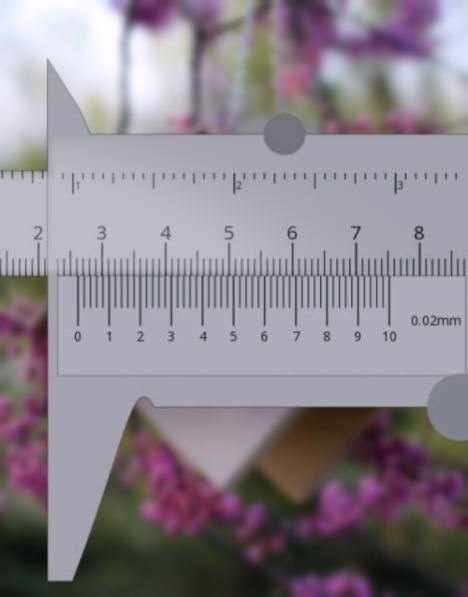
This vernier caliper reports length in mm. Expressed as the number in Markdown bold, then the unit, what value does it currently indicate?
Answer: **26.2** mm
